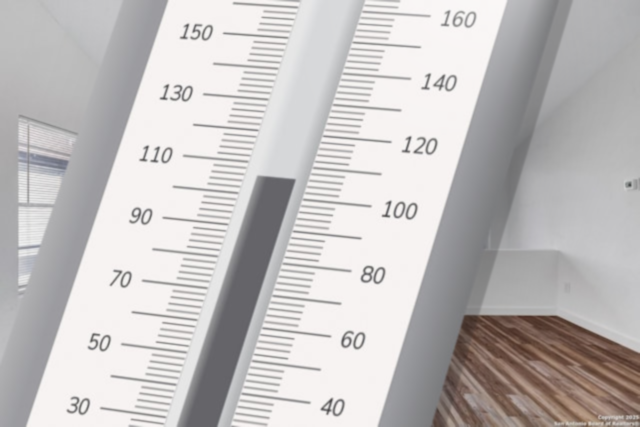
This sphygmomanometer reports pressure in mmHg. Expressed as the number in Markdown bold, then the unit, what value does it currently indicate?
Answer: **106** mmHg
